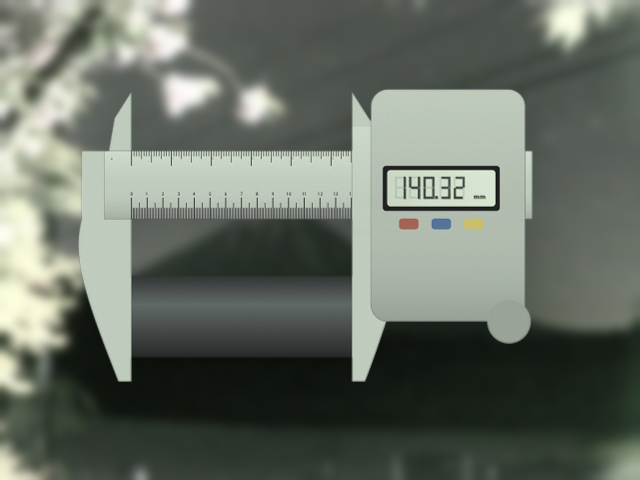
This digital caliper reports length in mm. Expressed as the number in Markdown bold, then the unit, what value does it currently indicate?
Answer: **140.32** mm
